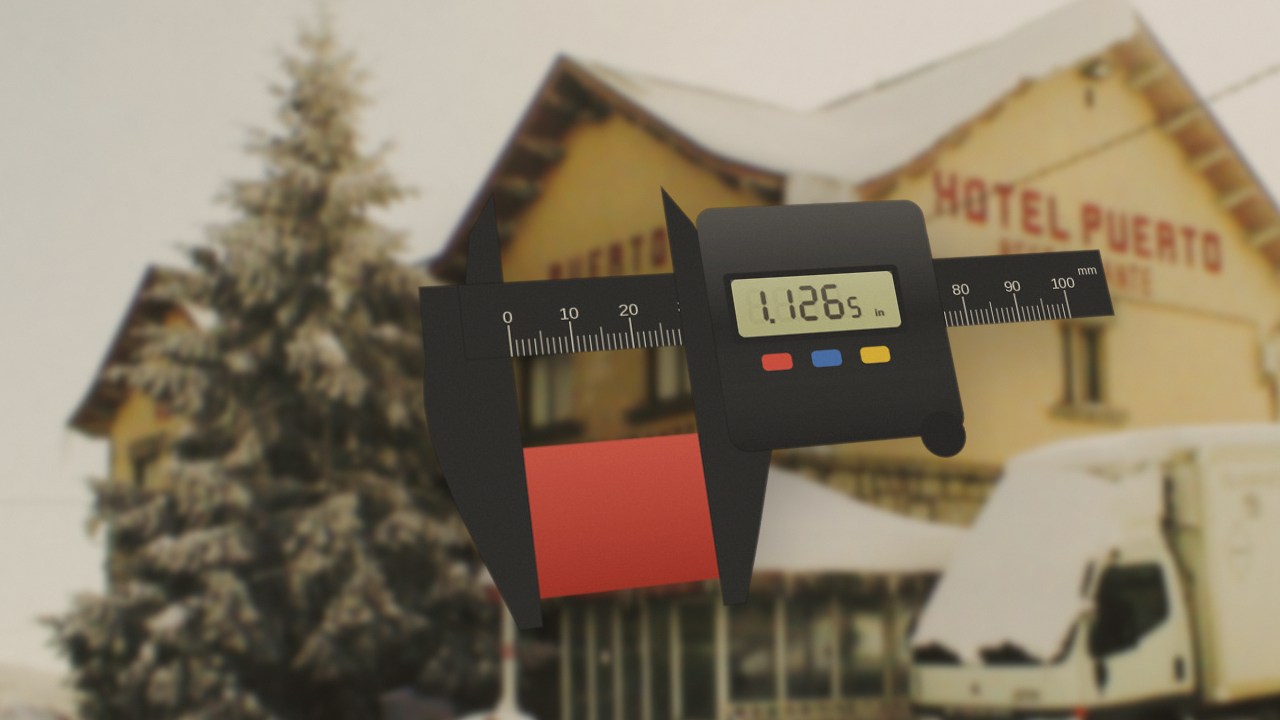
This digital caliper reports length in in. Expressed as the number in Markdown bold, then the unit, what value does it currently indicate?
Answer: **1.1265** in
